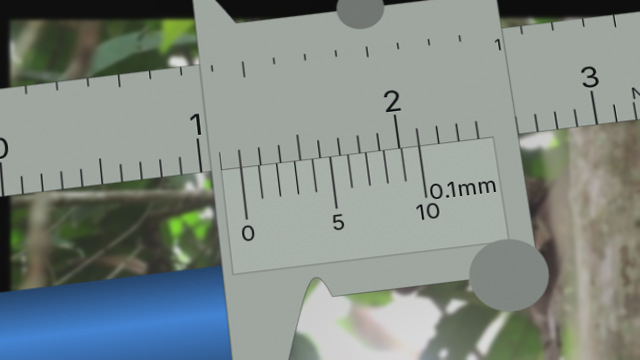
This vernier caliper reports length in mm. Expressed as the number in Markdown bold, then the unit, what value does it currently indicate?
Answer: **12.0** mm
